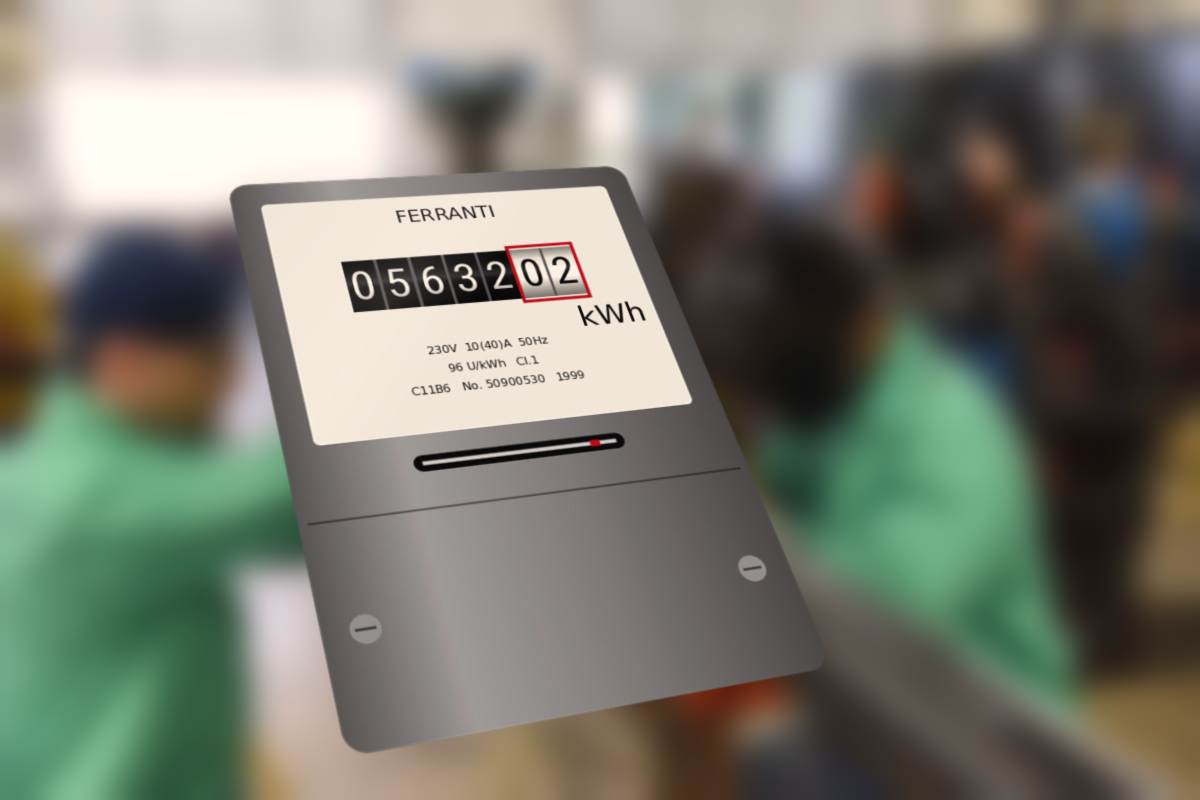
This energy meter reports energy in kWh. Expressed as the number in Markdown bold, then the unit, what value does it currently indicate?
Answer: **5632.02** kWh
